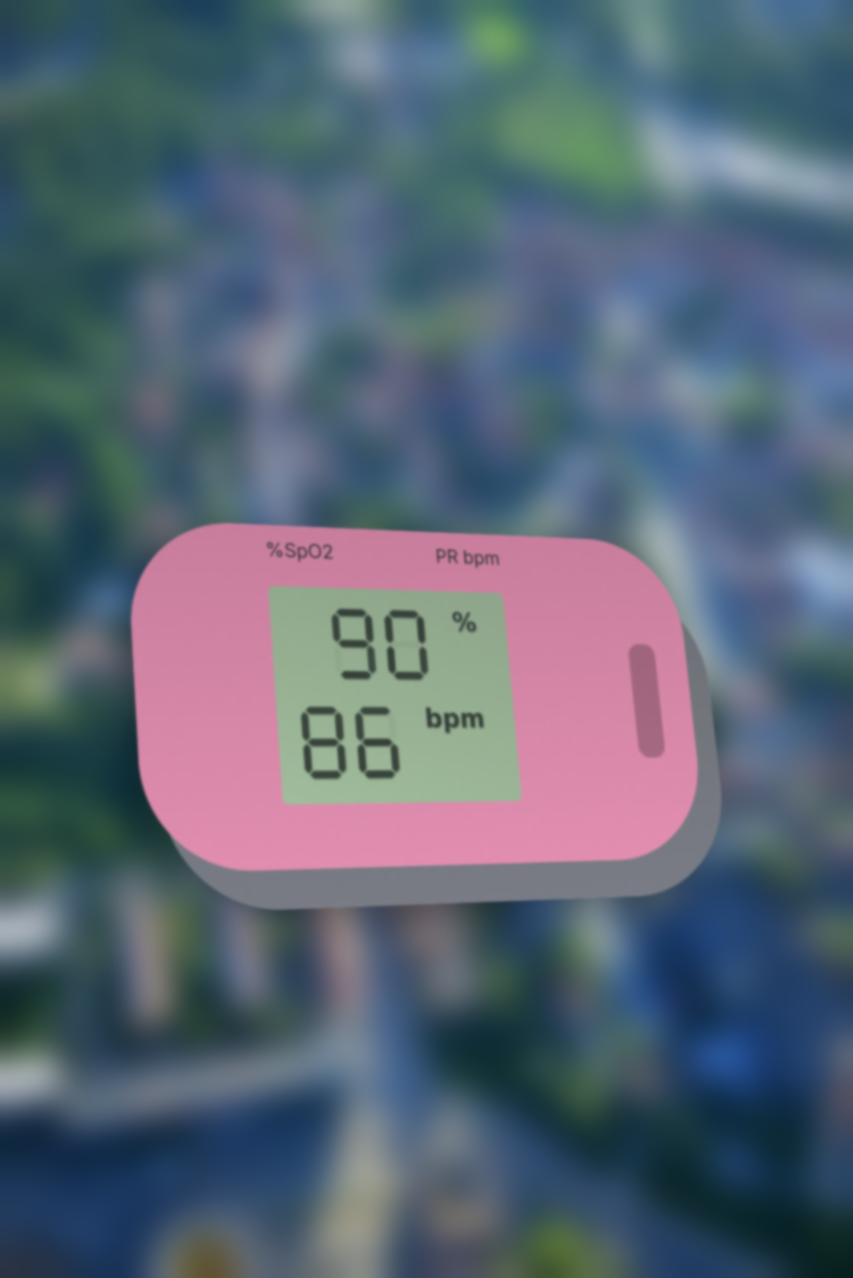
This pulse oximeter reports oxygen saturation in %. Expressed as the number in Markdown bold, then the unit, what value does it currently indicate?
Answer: **90** %
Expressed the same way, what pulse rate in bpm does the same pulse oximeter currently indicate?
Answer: **86** bpm
